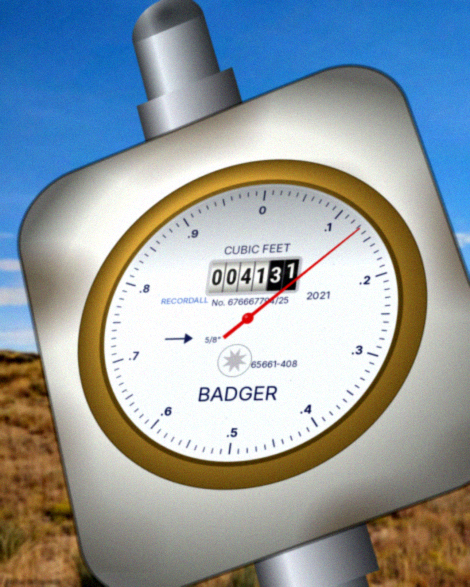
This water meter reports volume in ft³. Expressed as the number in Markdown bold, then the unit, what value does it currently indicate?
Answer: **4131.13** ft³
